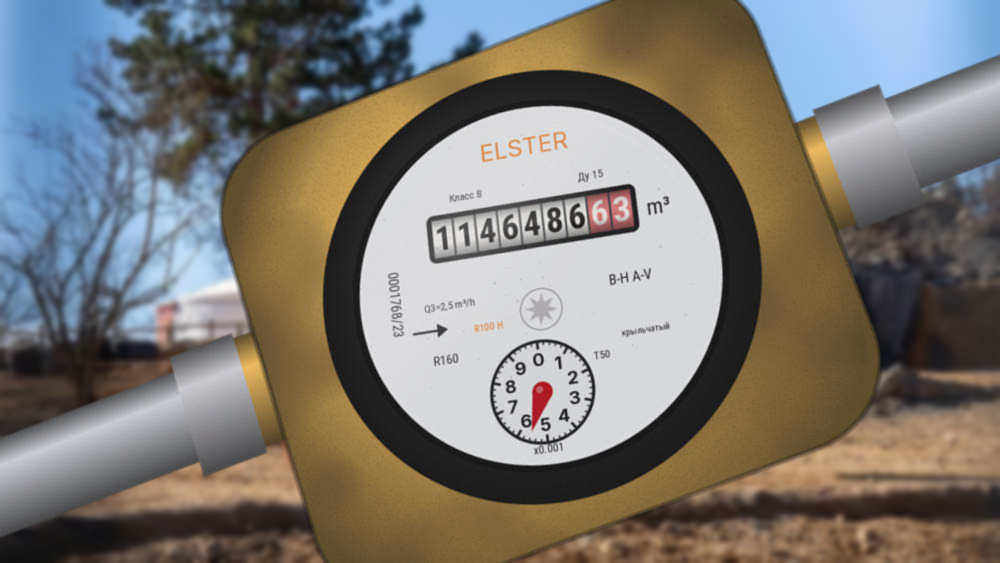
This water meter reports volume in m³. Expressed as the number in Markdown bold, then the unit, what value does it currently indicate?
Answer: **1146486.635** m³
